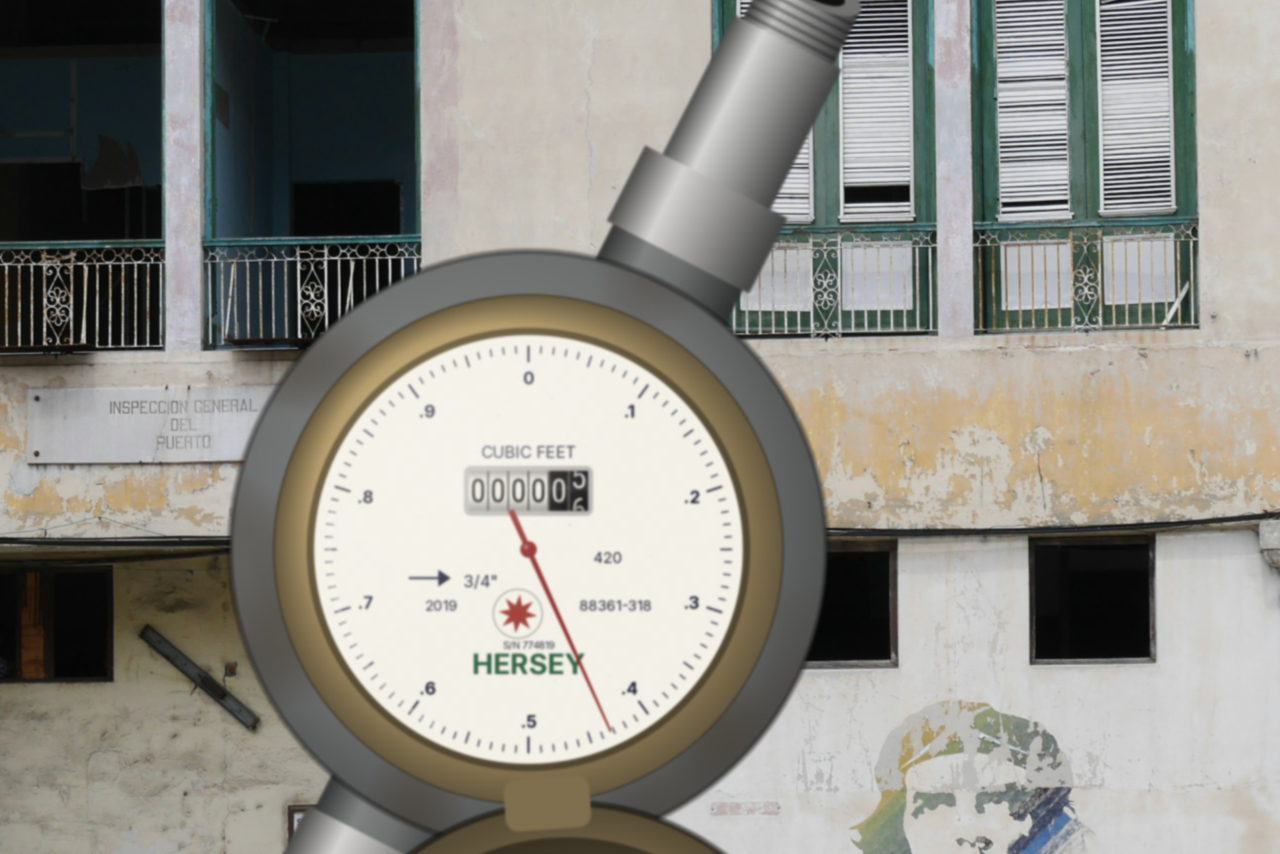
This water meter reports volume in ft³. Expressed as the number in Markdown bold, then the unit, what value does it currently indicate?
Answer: **5.43** ft³
